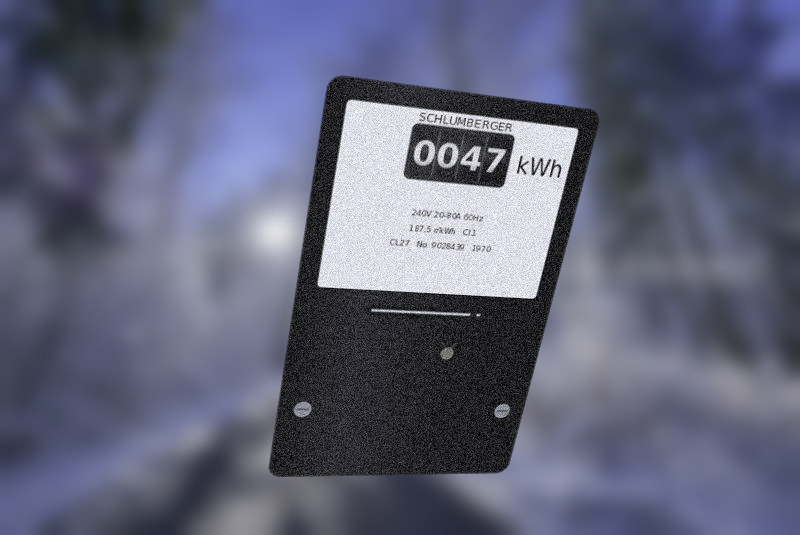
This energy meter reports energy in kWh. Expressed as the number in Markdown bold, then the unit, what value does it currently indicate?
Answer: **47** kWh
